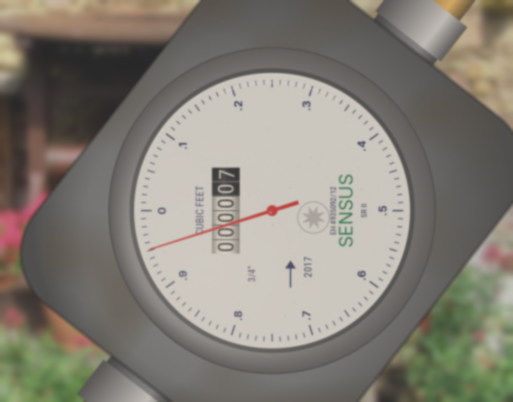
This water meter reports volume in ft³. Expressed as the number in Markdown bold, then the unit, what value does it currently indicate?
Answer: **6.95** ft³
